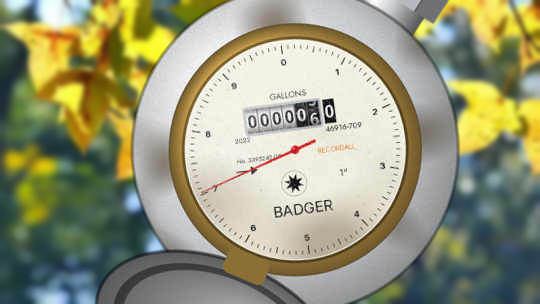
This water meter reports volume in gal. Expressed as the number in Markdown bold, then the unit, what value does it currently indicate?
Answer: **57.0** gal
